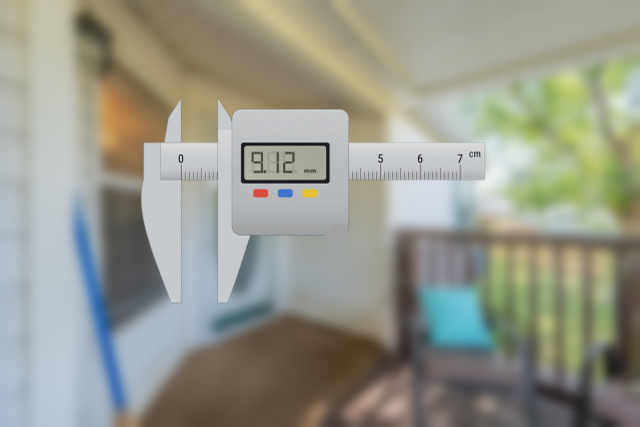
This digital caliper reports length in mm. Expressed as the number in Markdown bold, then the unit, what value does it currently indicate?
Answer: **9.12** mm
